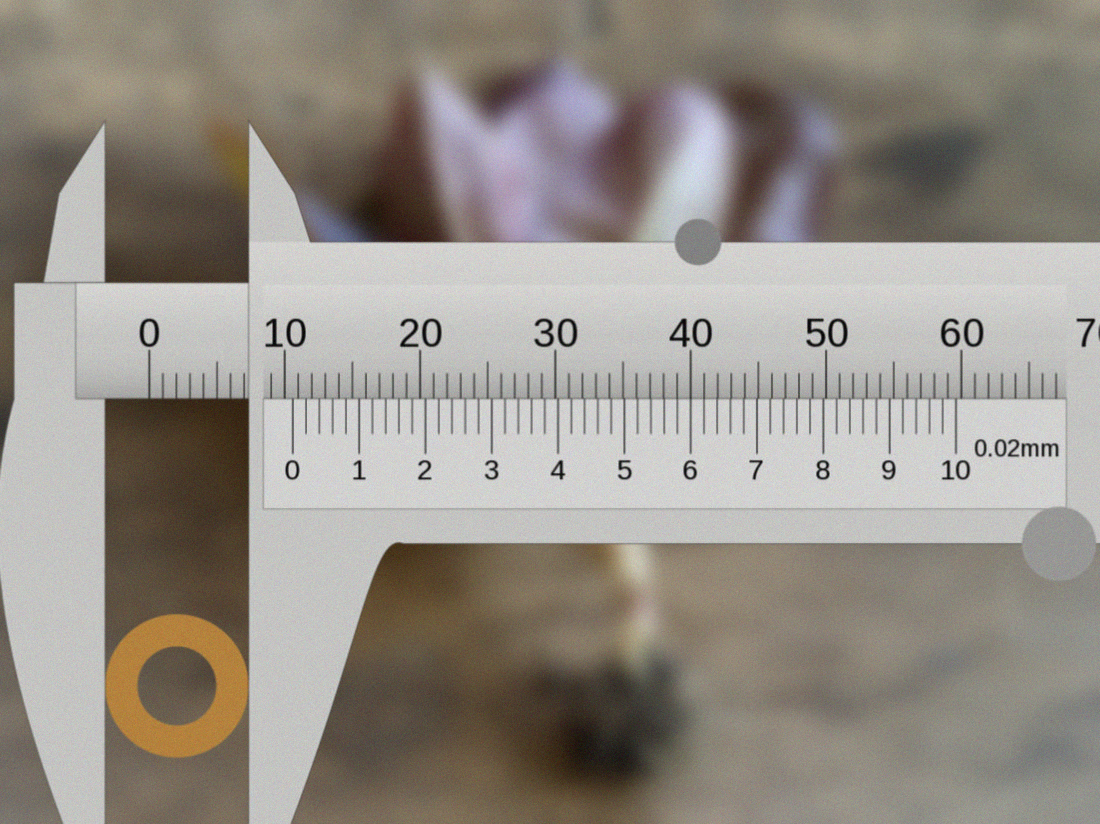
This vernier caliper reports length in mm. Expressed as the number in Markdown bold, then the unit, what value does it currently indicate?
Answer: **10.6** mm
